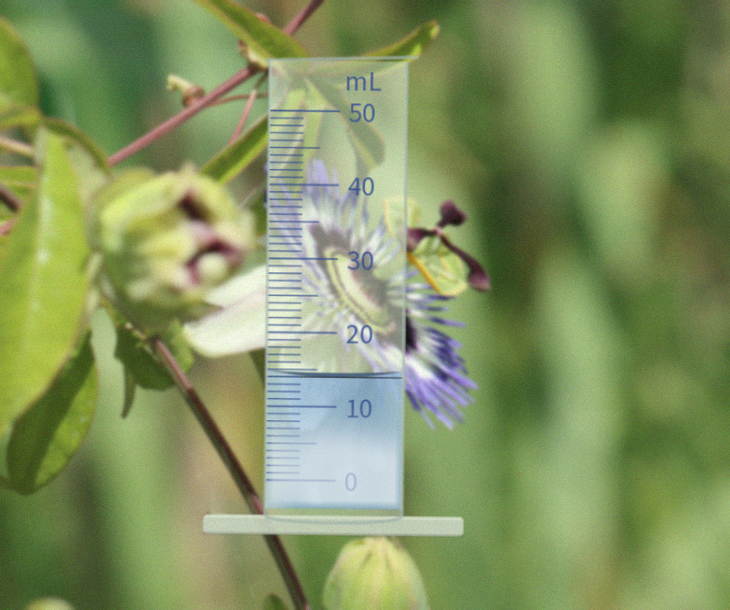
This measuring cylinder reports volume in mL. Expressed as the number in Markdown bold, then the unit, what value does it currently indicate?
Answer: **14** mL
